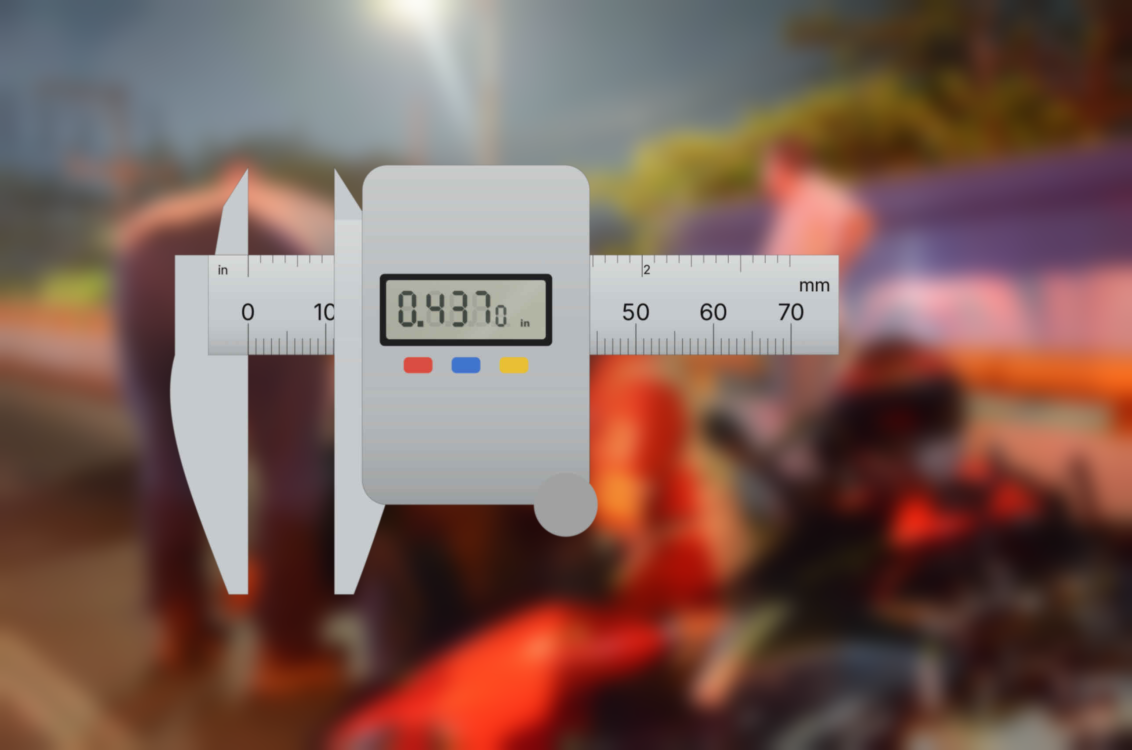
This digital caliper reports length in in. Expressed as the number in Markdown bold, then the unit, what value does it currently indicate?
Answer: **0.4370** in
